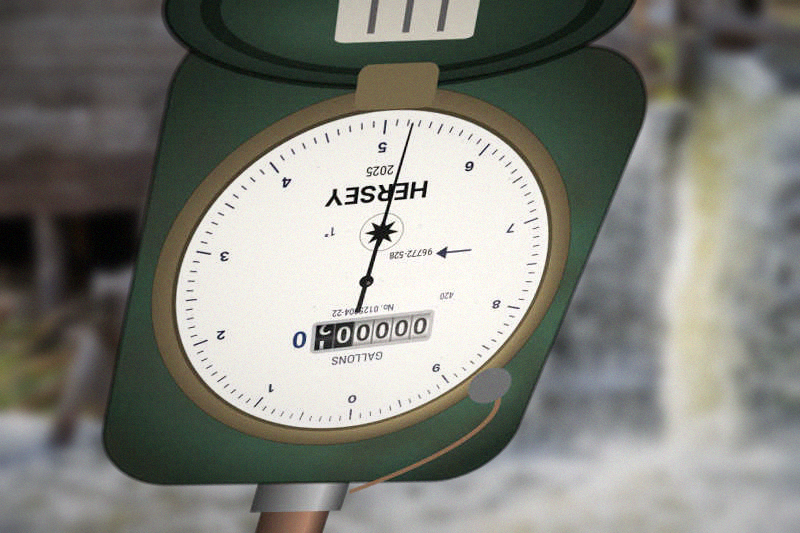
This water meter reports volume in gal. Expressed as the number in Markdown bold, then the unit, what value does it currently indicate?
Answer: **15.2** gal
